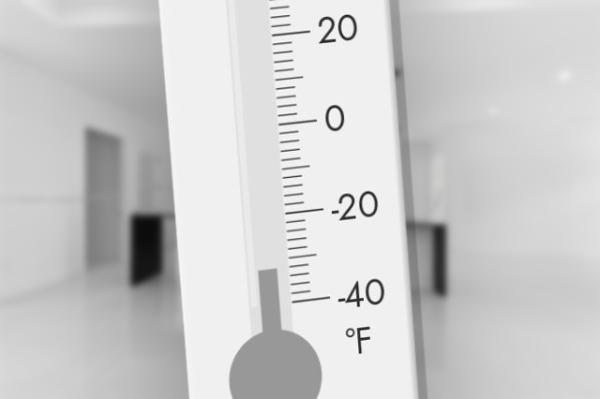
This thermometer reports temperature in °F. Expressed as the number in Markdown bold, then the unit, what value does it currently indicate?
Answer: **-32** °F
